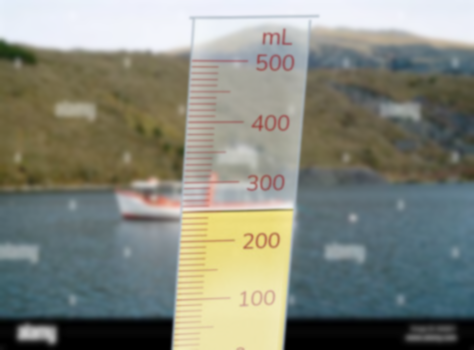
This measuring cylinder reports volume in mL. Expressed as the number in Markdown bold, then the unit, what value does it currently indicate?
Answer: **250** mL
